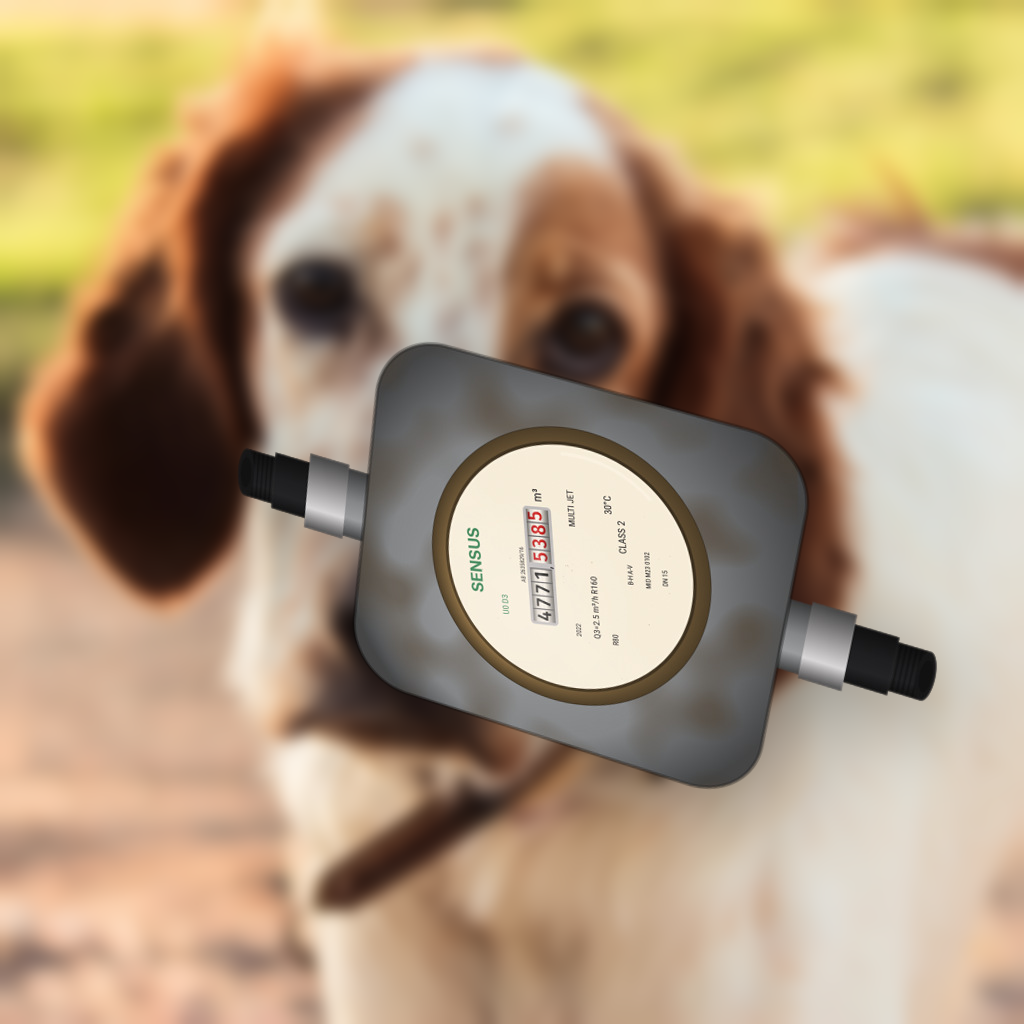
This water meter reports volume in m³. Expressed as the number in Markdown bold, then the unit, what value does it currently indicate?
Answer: **4771.5385** m³
